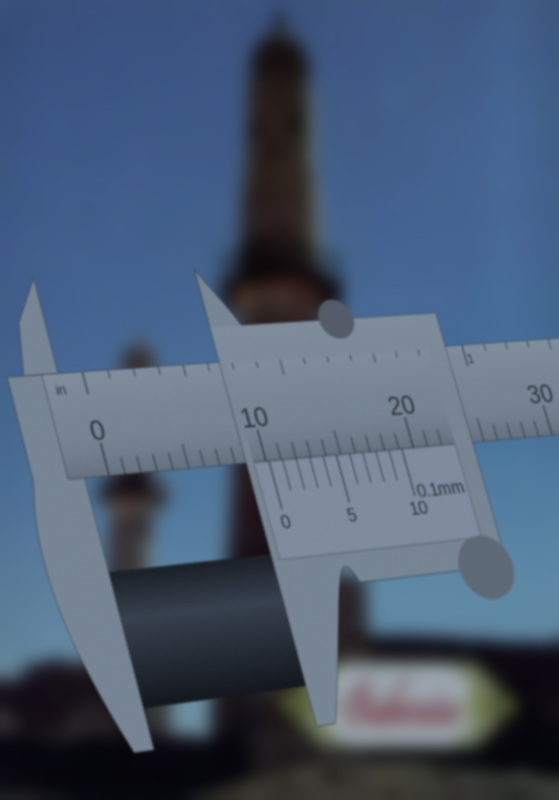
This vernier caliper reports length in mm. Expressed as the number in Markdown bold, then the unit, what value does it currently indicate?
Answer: **10.2** mm
